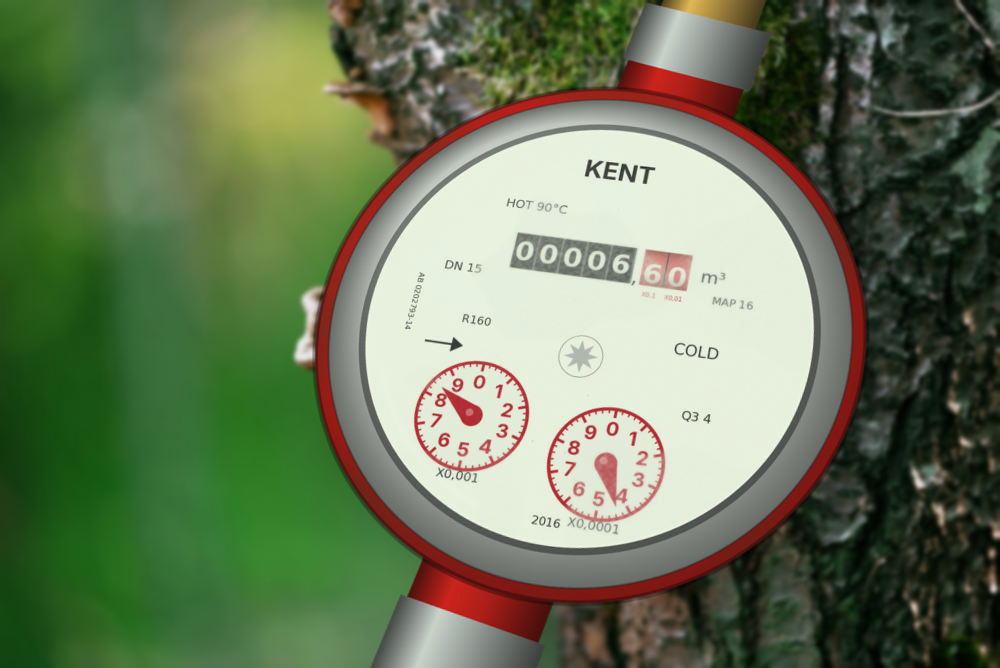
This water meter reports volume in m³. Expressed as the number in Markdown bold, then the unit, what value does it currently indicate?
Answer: **6.5984** m³
